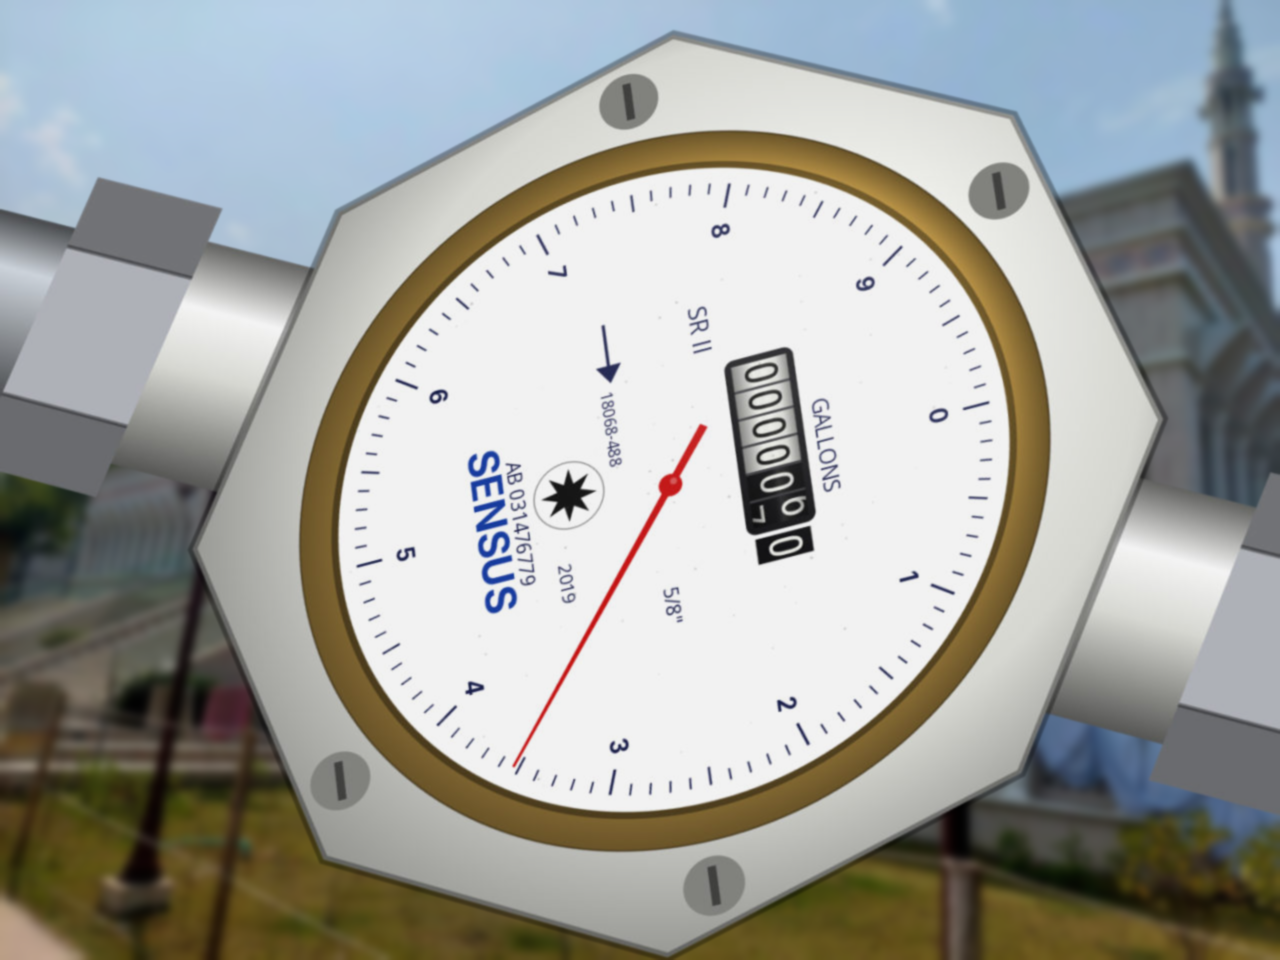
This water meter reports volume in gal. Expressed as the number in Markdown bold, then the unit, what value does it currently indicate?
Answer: **63.5** gal
